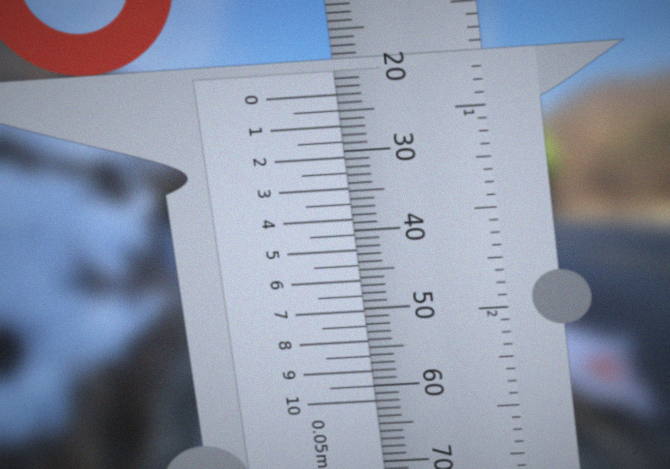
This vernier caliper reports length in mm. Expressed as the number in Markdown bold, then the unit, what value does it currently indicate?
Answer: **23.0** mm
